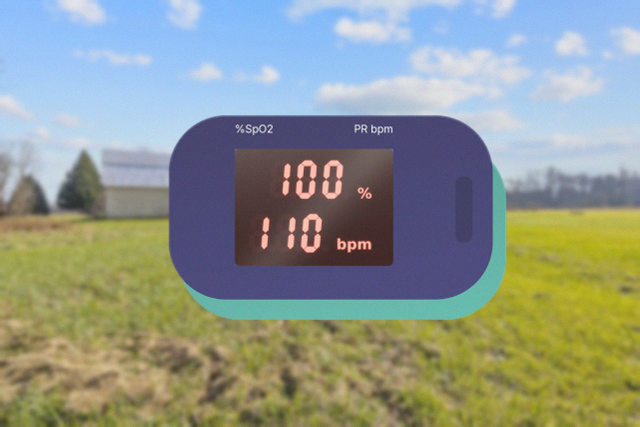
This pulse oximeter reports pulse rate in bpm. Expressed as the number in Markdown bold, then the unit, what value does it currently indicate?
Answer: **110** bpm
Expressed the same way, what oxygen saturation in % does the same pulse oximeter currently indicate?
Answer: **100** %
